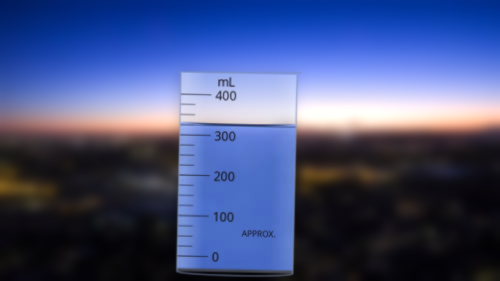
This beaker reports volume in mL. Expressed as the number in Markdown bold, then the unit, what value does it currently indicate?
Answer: **325** mL
